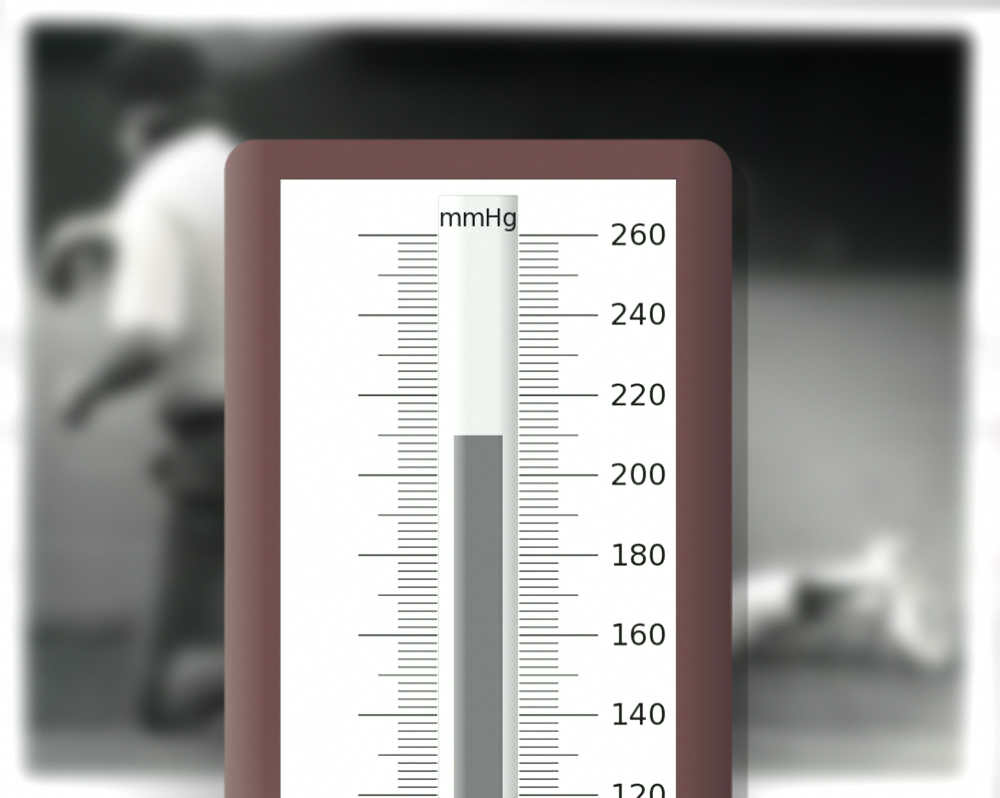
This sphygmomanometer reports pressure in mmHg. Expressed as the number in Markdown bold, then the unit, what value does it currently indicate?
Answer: **210** mmHg
